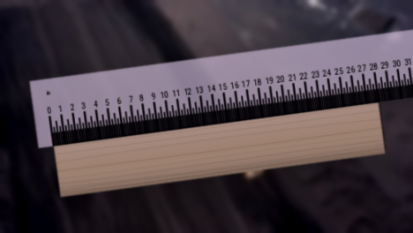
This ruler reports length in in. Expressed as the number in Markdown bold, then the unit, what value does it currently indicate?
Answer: **28** in
